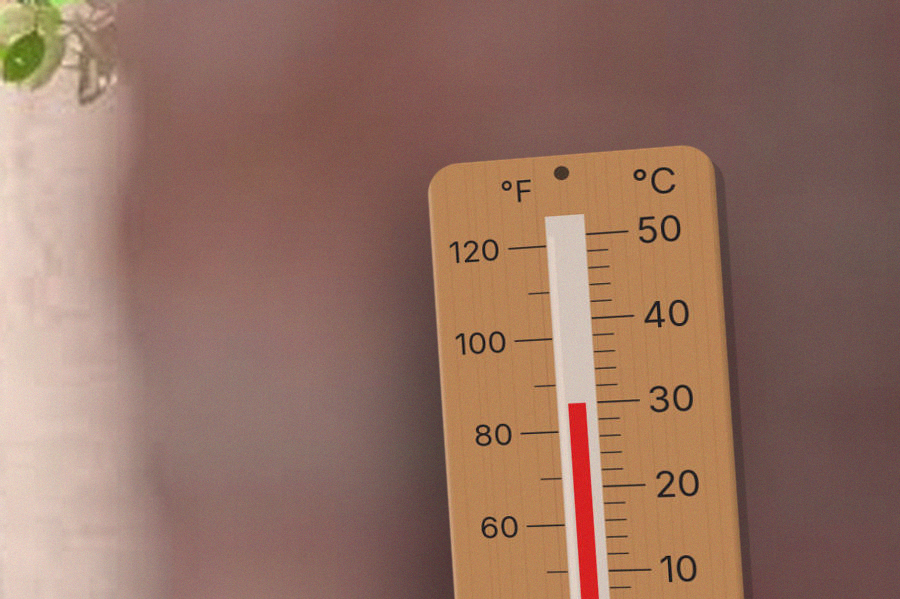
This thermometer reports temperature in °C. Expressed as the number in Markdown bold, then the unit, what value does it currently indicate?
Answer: **30** °C
